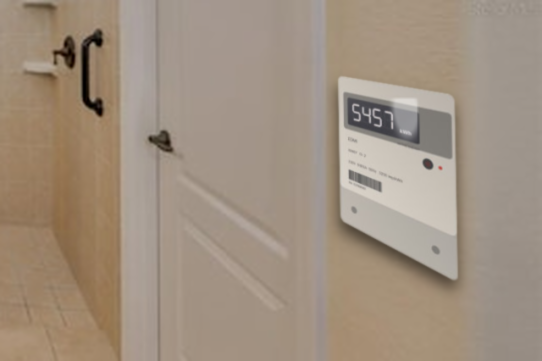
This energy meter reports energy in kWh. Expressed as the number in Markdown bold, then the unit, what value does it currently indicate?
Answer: **5457** kWh
